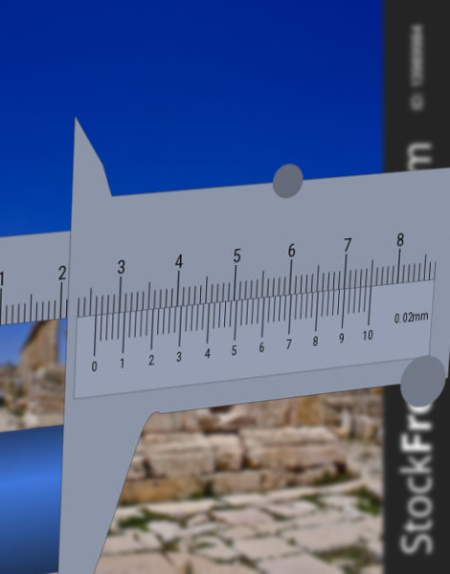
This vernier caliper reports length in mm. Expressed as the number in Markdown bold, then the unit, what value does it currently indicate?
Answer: **26.0** mm
